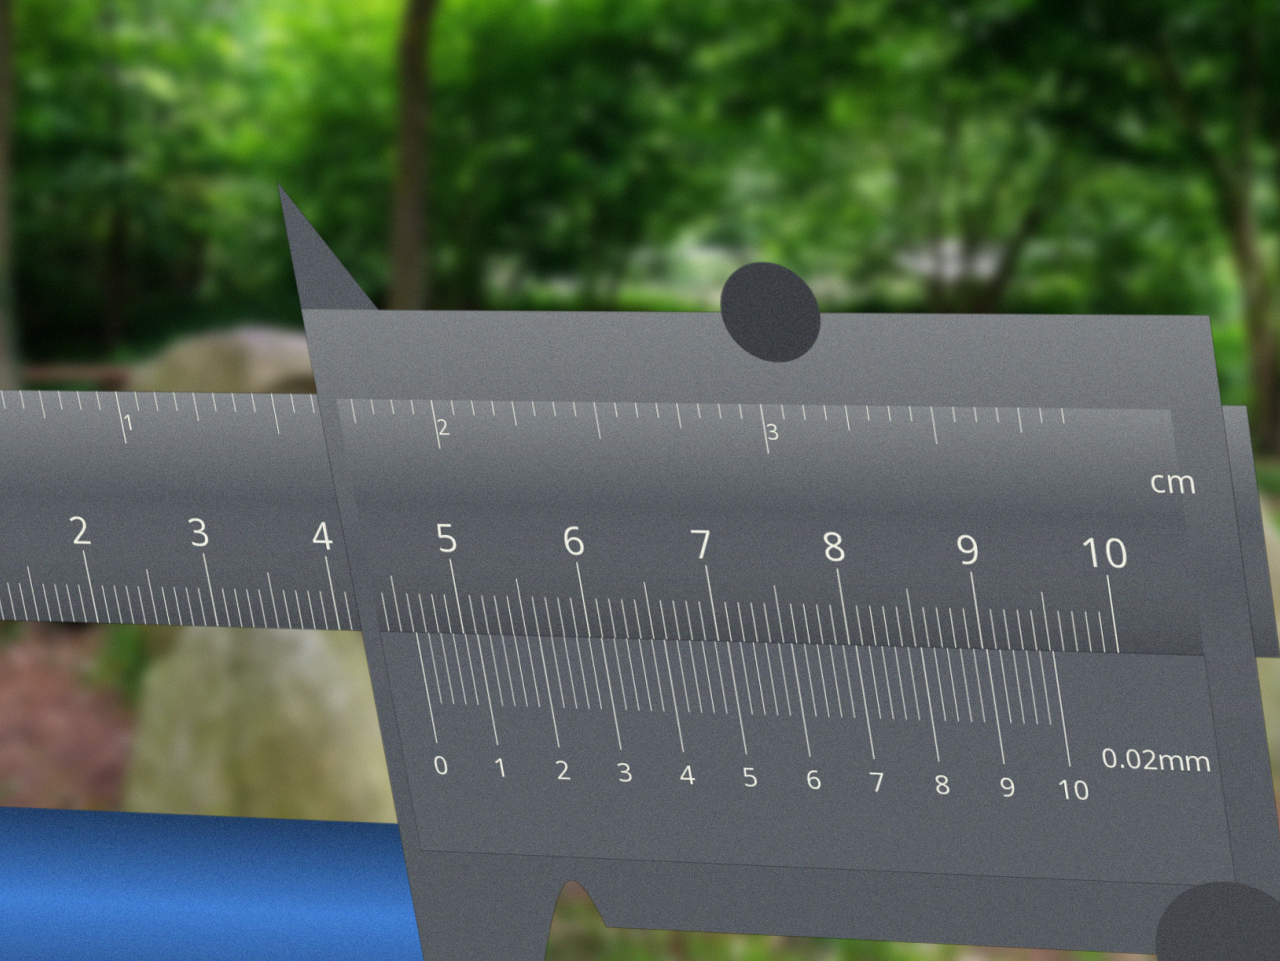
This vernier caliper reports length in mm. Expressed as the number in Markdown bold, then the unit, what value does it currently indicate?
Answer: **46.2** mm
